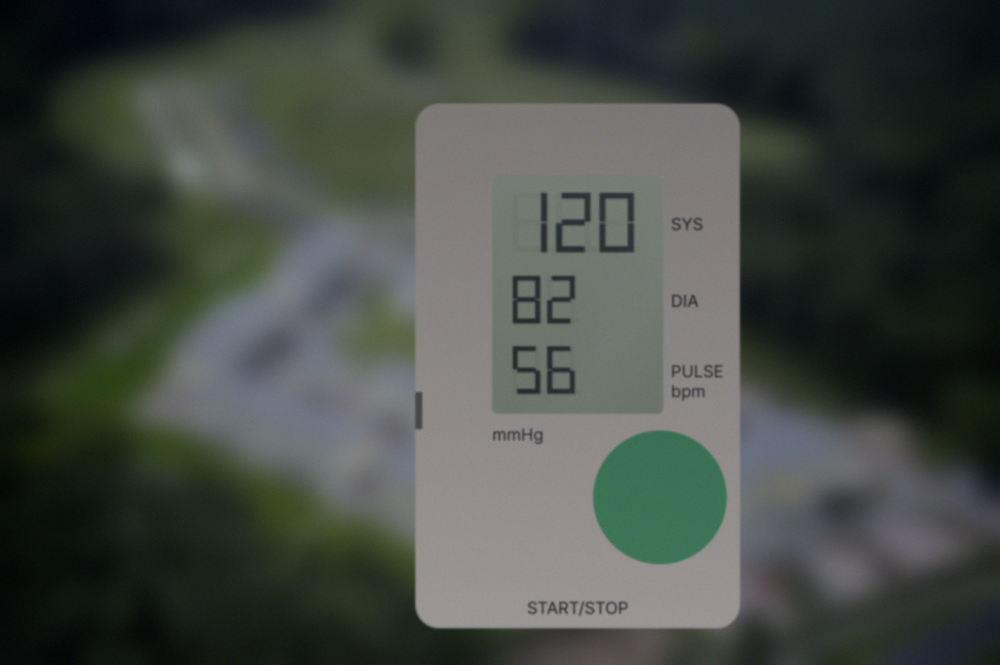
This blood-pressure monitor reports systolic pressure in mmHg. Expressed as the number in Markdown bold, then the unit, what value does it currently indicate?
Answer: **120** mmHg
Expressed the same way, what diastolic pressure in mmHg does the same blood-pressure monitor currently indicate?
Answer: **82** mmHg
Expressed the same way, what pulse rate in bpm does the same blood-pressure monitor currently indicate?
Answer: **56** bpm
